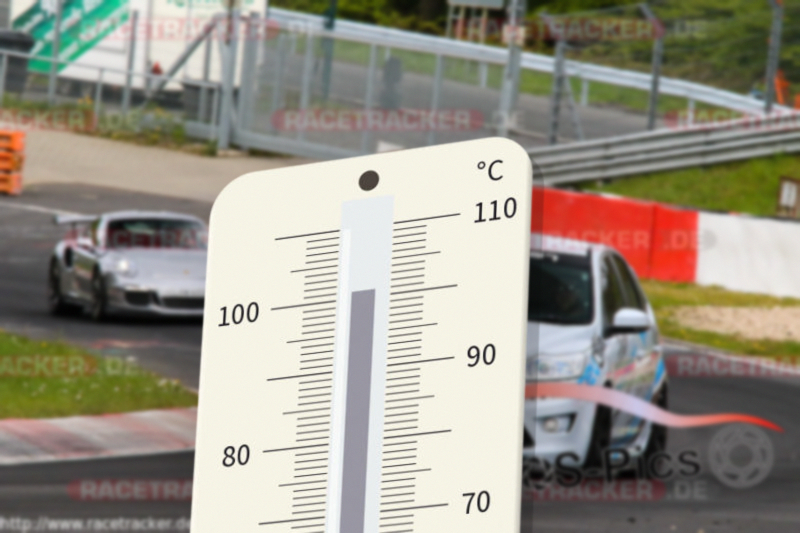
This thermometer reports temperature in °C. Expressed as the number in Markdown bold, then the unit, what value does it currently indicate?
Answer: **101** °C
